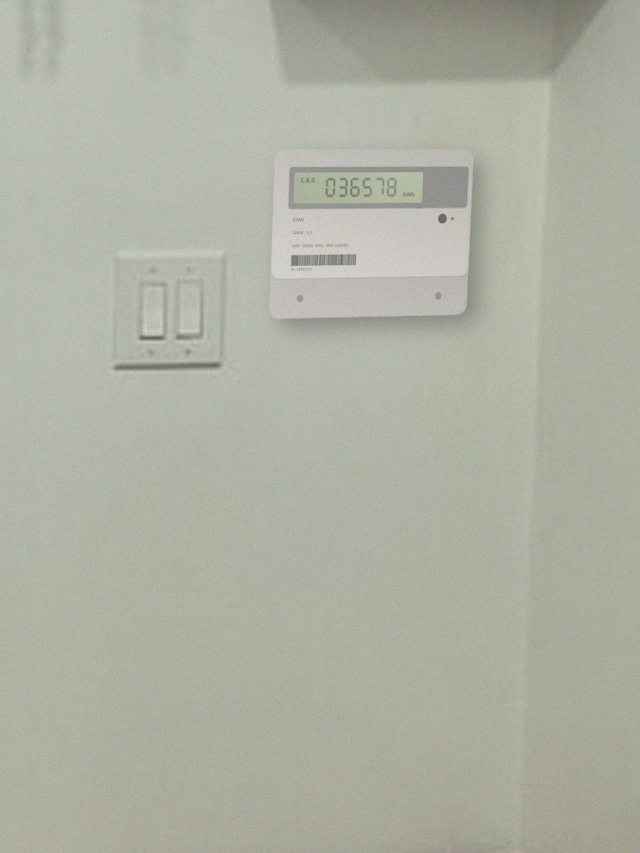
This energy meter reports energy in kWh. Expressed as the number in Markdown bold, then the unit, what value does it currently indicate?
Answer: **36578** kWh
